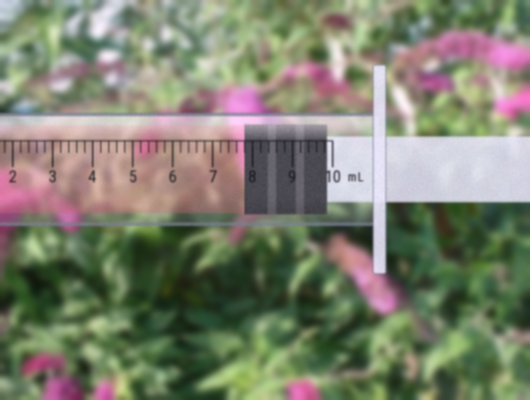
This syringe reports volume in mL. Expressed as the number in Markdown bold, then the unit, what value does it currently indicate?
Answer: **7.8** mL
